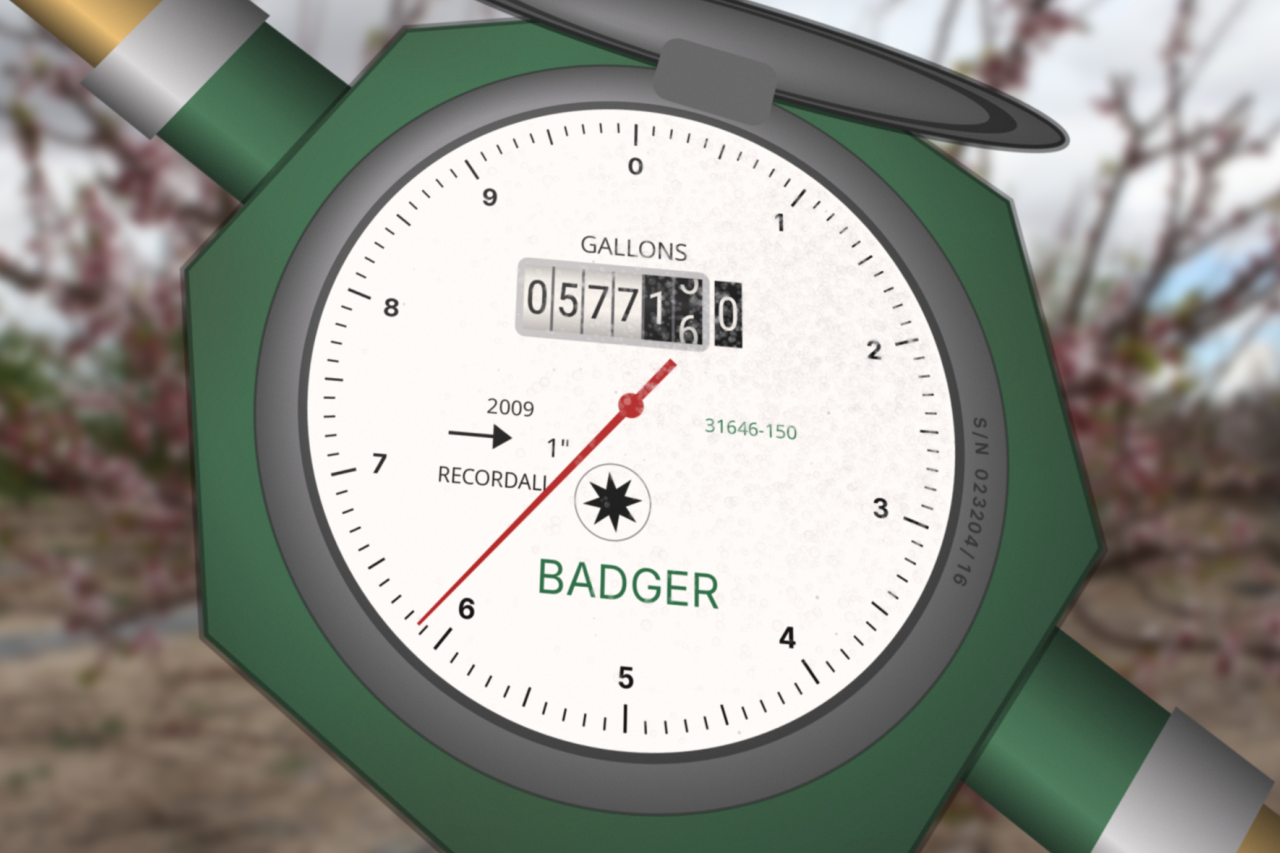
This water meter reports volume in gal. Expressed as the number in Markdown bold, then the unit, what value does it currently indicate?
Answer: **577156.1** gal
